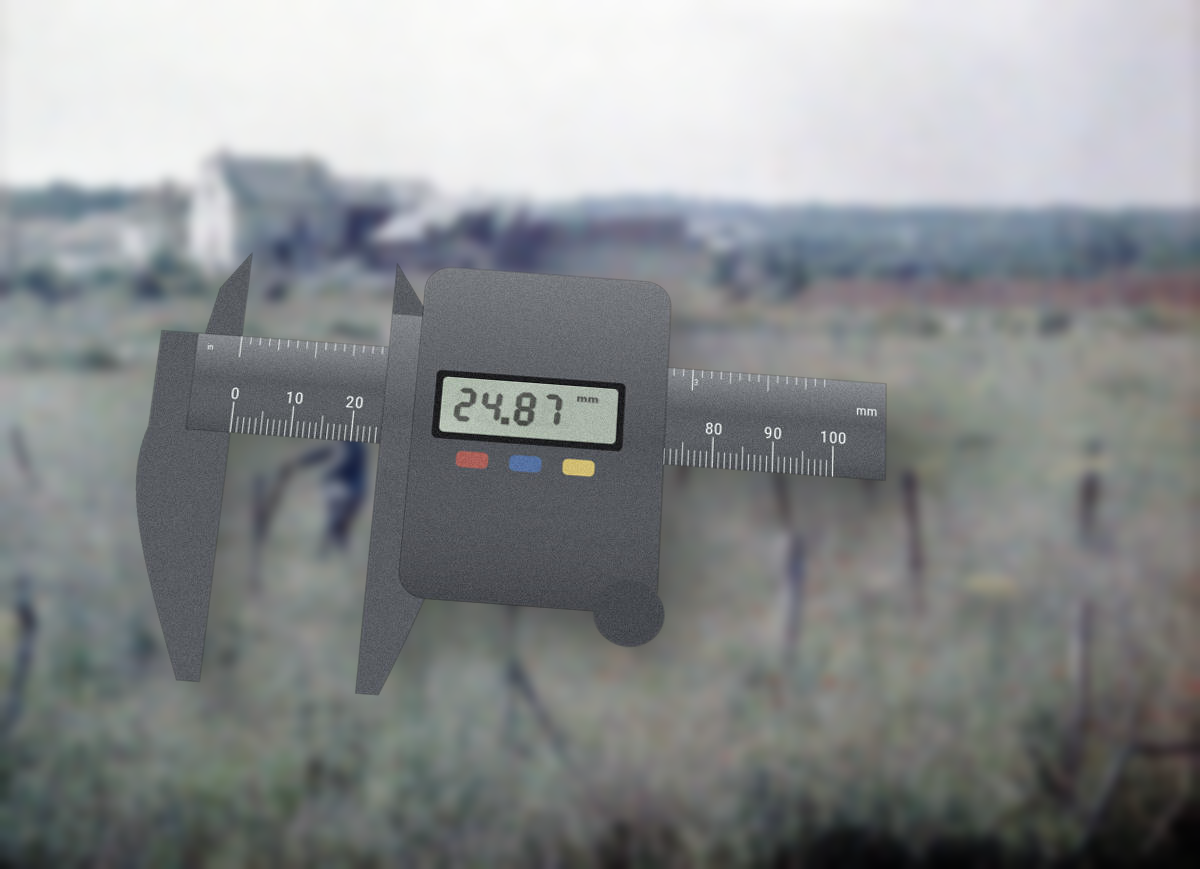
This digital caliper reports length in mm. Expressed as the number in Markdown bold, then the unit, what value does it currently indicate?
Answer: **24.87** mm
